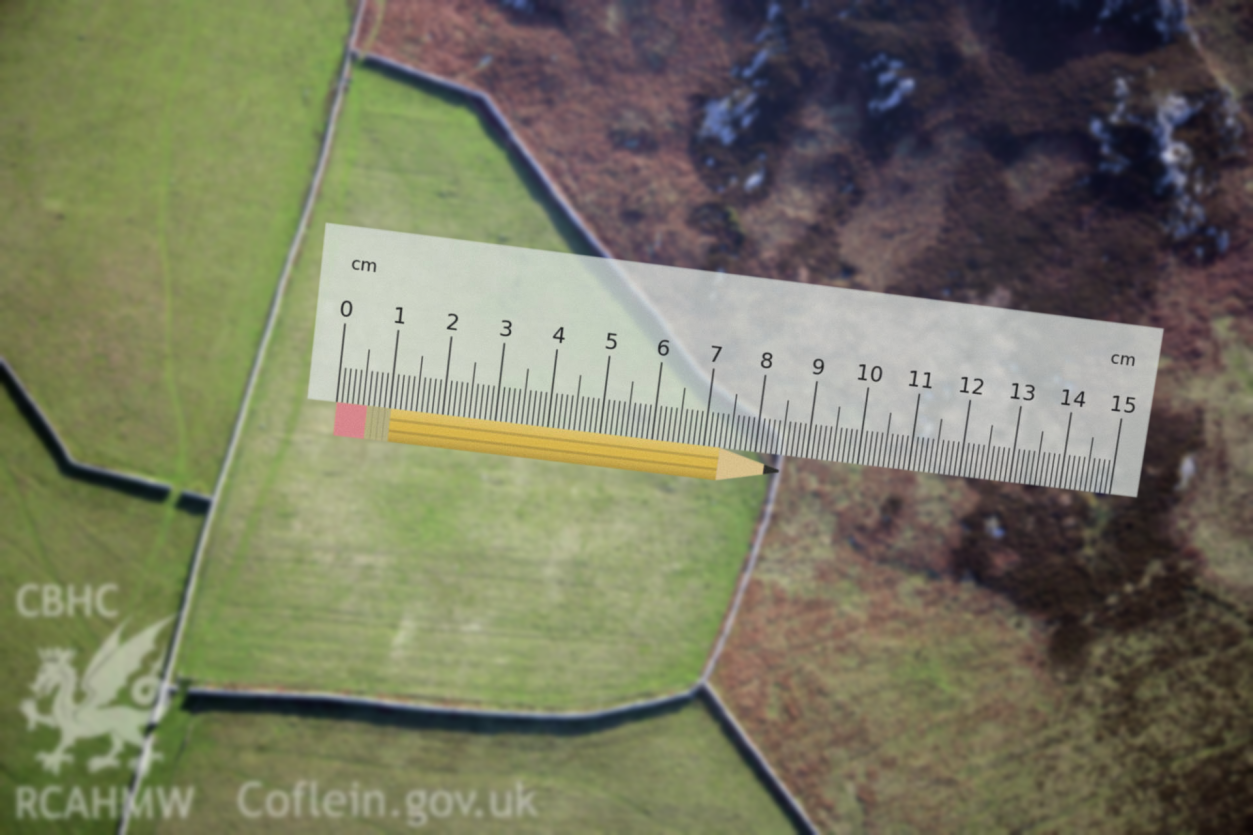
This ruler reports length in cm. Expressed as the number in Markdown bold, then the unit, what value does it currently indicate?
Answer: **8.5** cm
